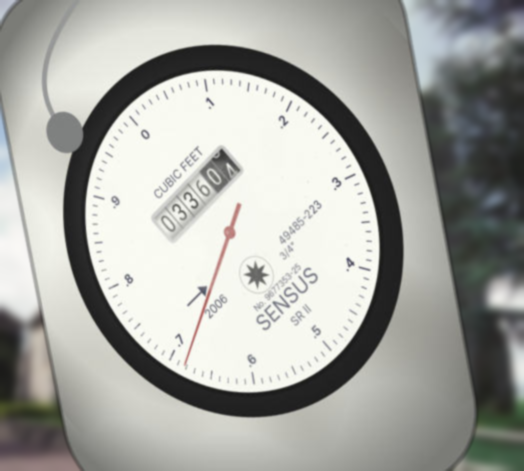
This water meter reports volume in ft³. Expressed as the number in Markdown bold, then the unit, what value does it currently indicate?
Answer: **33603.68** ft³
